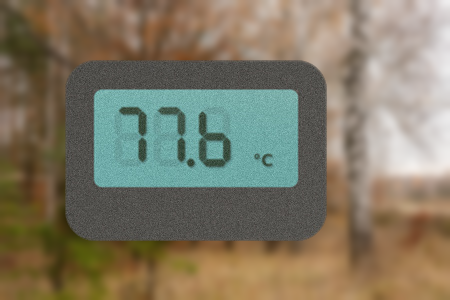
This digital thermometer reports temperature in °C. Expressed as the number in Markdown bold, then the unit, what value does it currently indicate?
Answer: **77.6** °C
